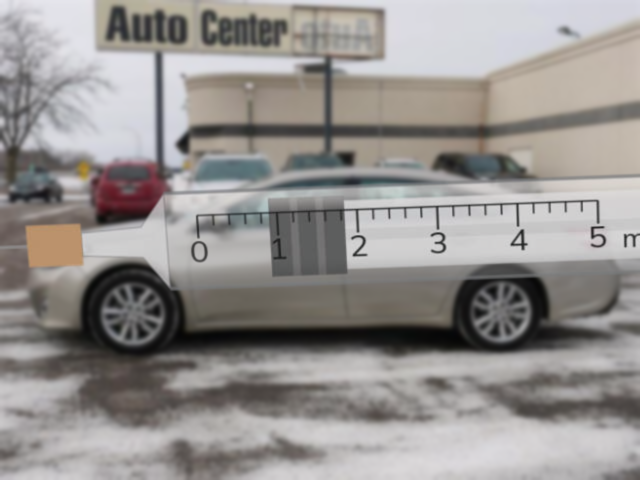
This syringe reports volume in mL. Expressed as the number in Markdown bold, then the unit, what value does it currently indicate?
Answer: **0.9** mL
